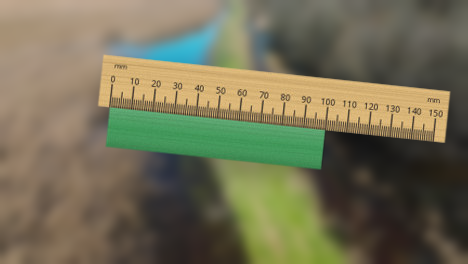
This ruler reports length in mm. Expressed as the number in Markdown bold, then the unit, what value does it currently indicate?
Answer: **100** mm
